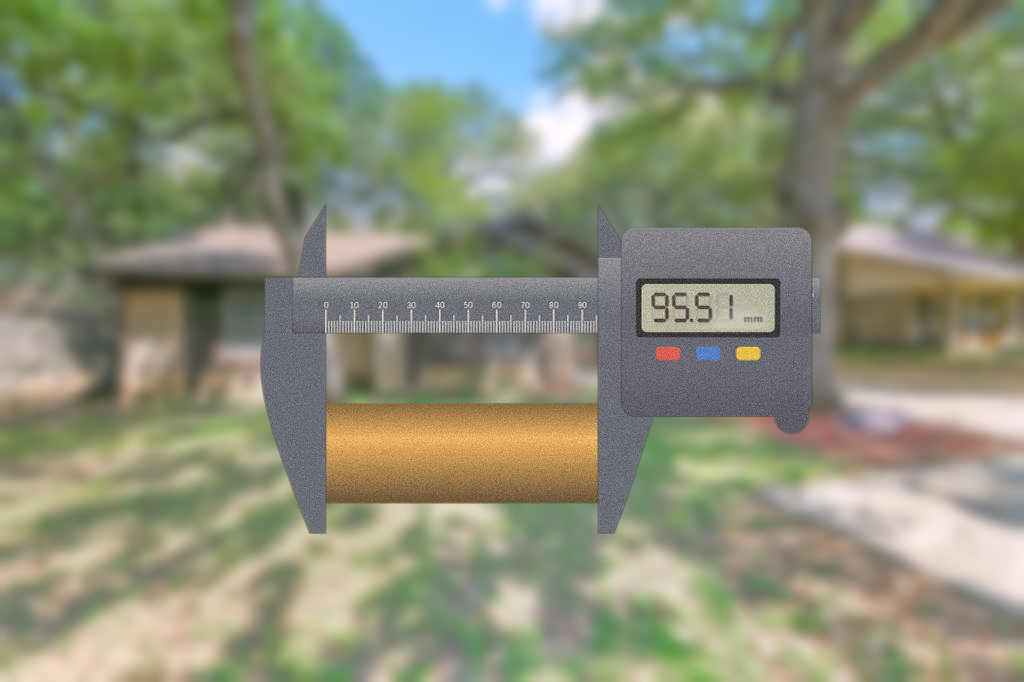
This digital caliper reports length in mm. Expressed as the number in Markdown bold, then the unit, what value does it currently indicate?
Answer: **95.51** mm
